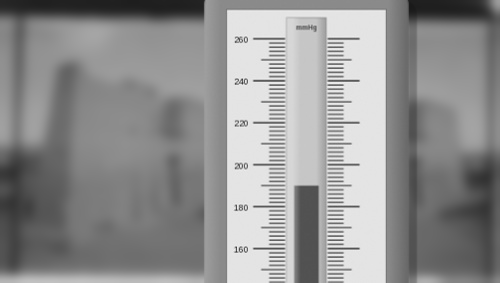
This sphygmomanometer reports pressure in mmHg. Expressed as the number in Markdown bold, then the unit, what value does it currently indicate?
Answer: **190** mmHg
